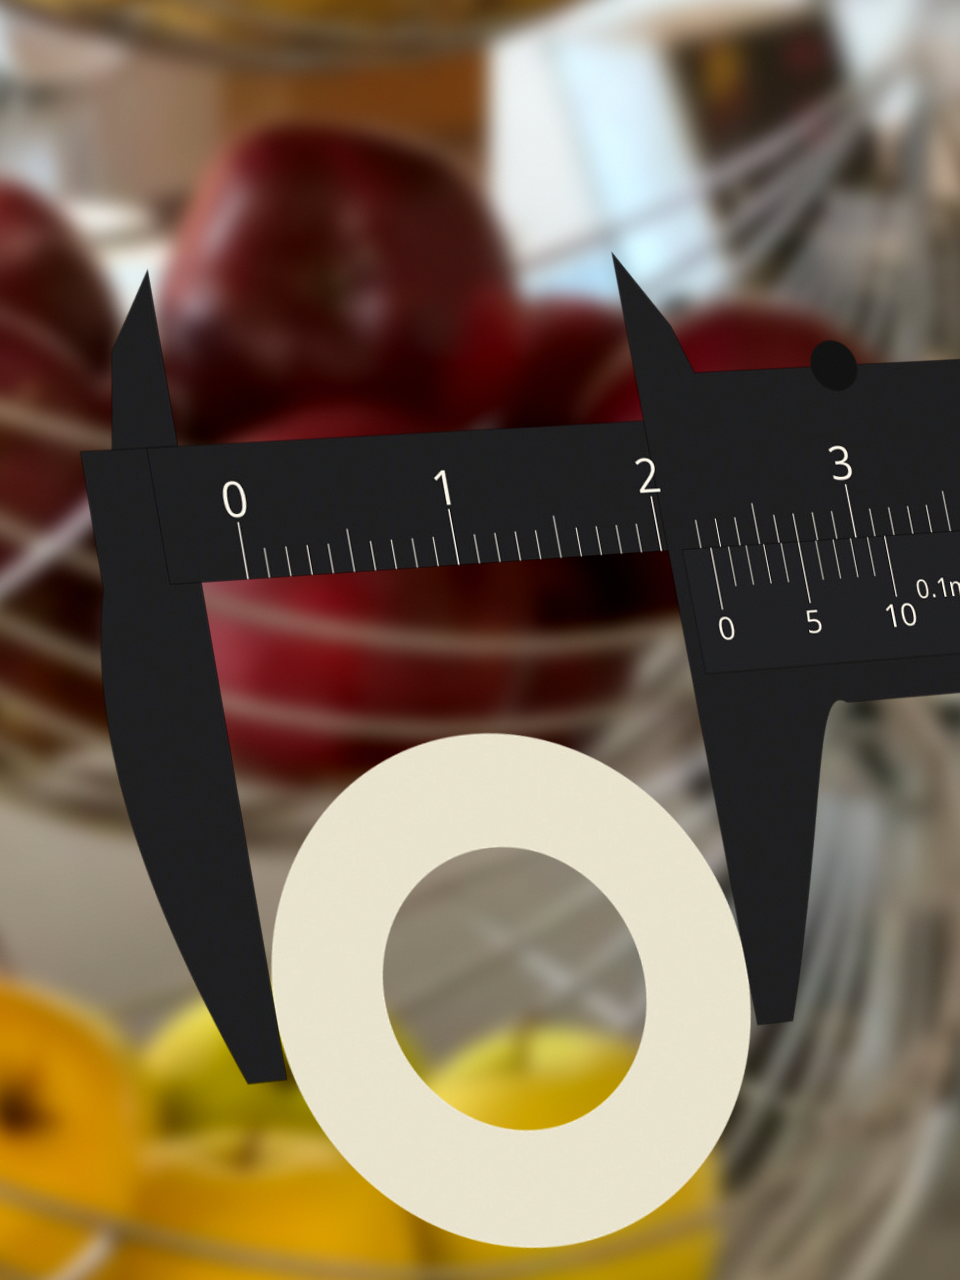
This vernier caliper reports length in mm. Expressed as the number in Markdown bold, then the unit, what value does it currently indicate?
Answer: **22.5** mm
